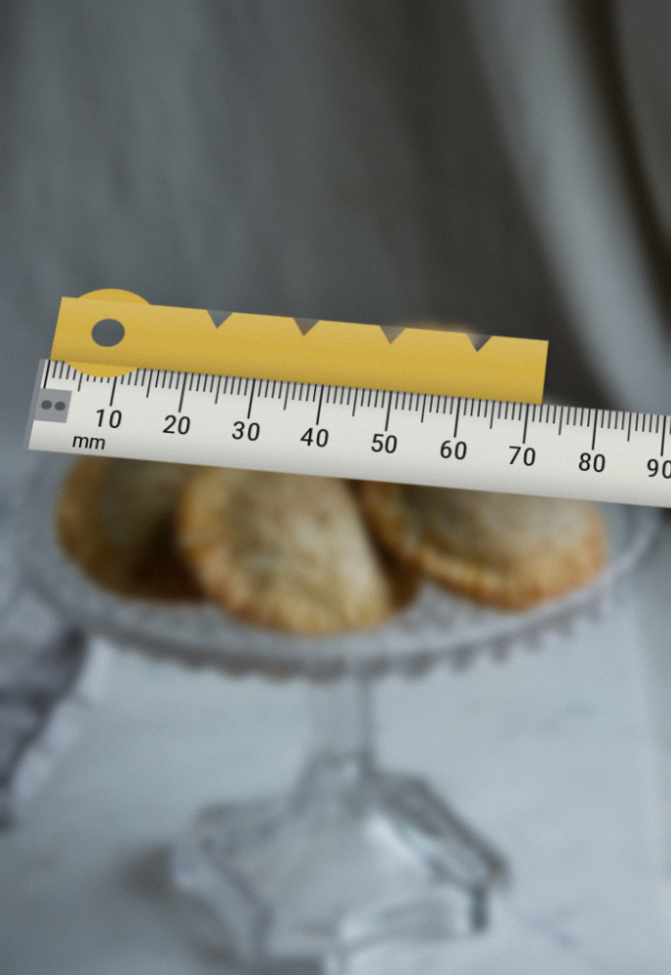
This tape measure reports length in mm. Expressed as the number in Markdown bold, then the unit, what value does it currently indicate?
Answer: **72** mm
